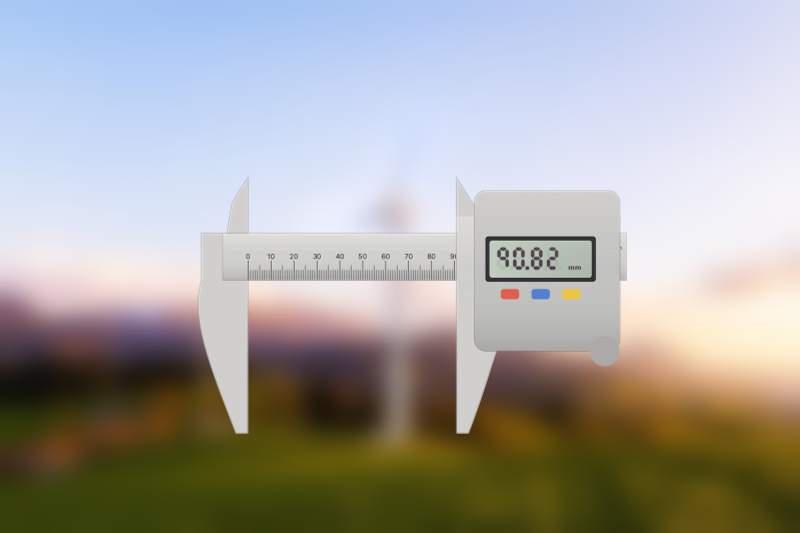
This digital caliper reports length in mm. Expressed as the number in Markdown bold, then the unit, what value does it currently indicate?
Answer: **90.82** mm
